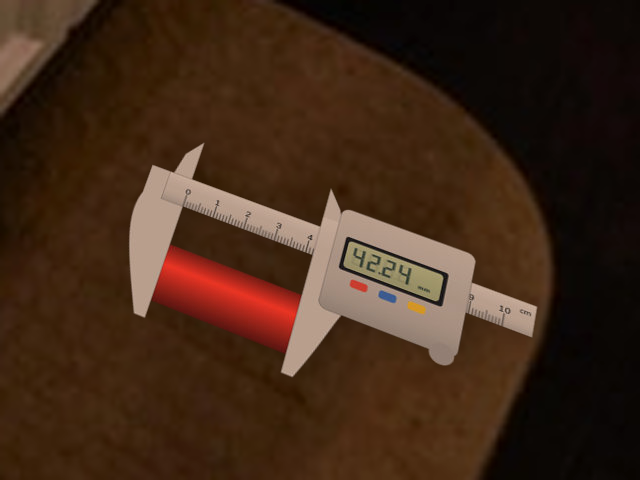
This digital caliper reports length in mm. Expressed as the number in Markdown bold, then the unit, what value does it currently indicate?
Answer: **42.24** mm
